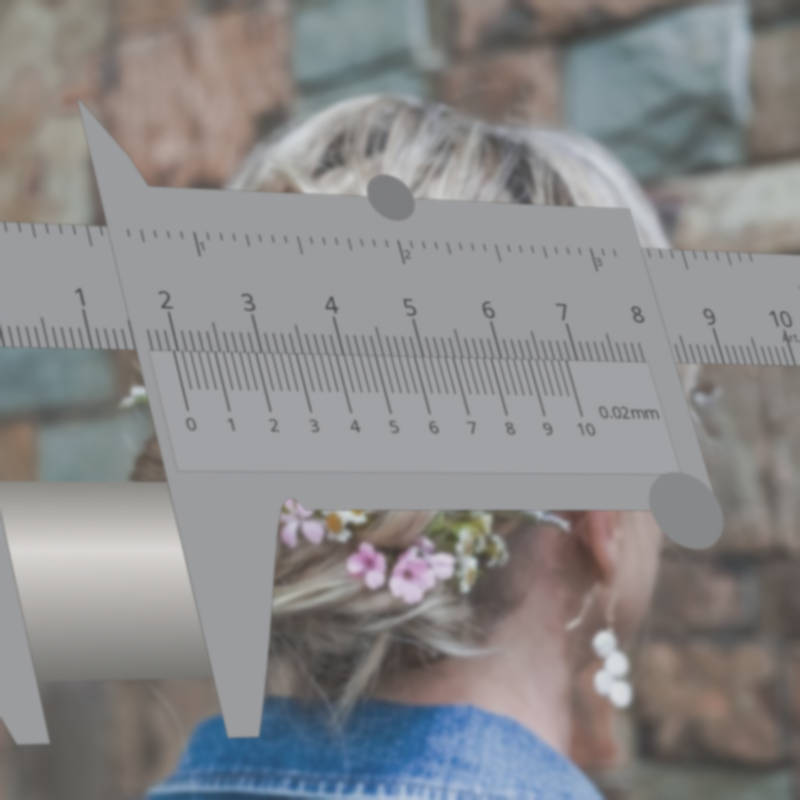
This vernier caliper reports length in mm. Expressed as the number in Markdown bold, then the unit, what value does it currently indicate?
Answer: **19.5** mm
